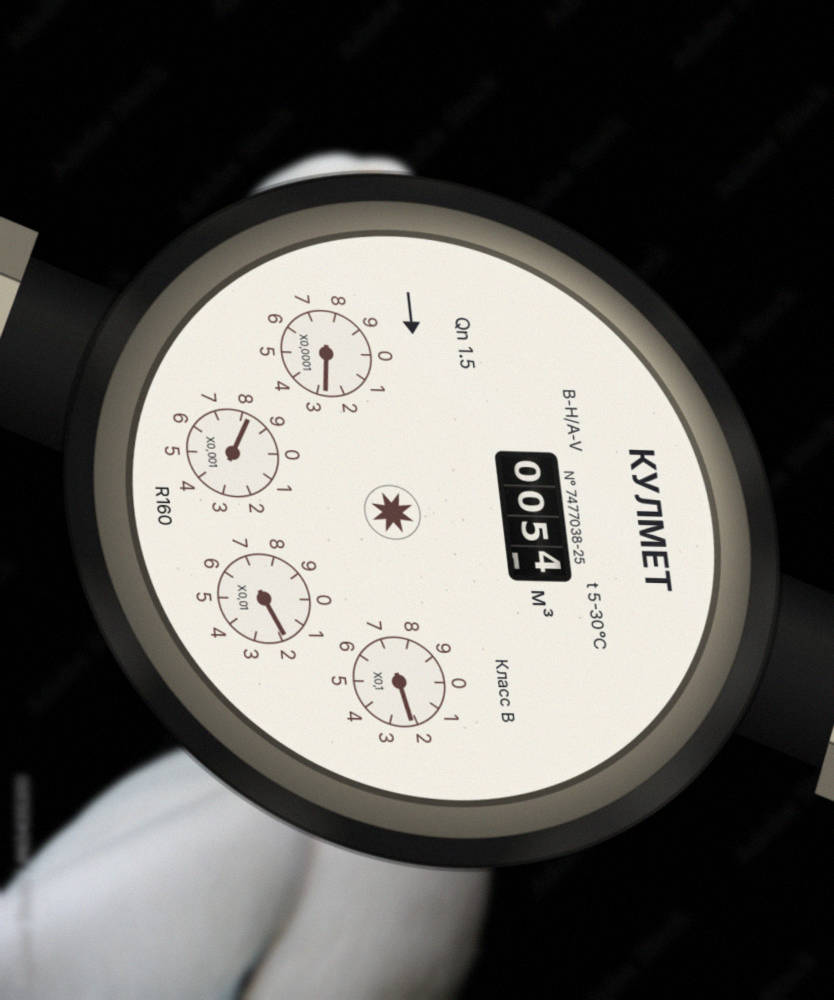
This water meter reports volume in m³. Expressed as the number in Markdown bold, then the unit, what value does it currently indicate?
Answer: **54.2182** m³
